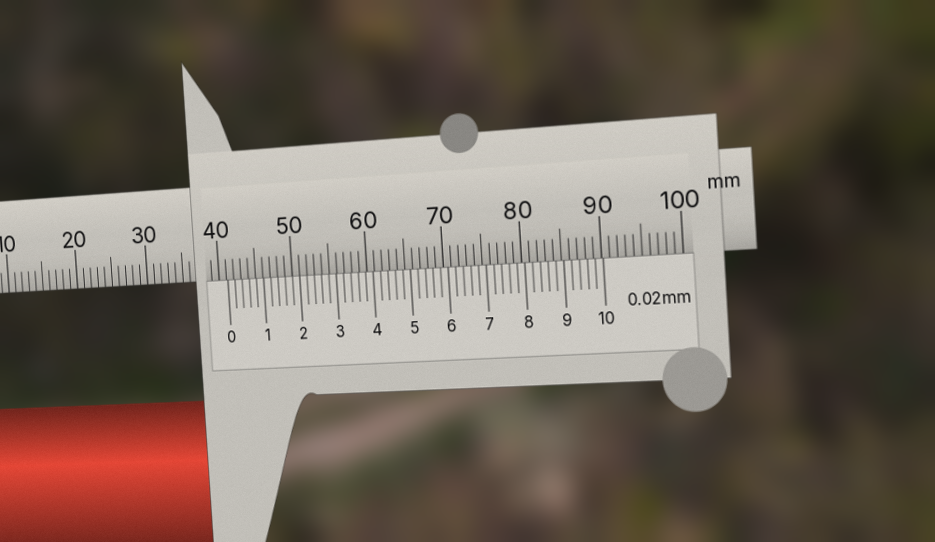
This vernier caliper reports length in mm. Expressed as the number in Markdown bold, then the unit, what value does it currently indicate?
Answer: **41.2** mm
